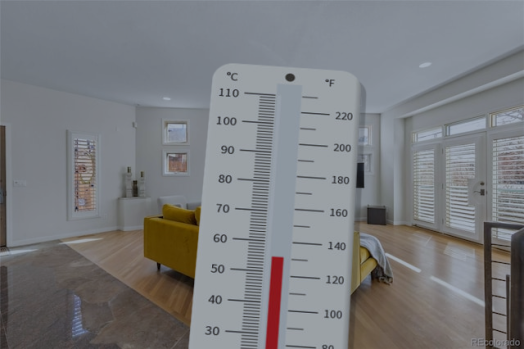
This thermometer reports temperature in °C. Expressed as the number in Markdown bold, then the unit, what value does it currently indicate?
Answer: **55** °C
